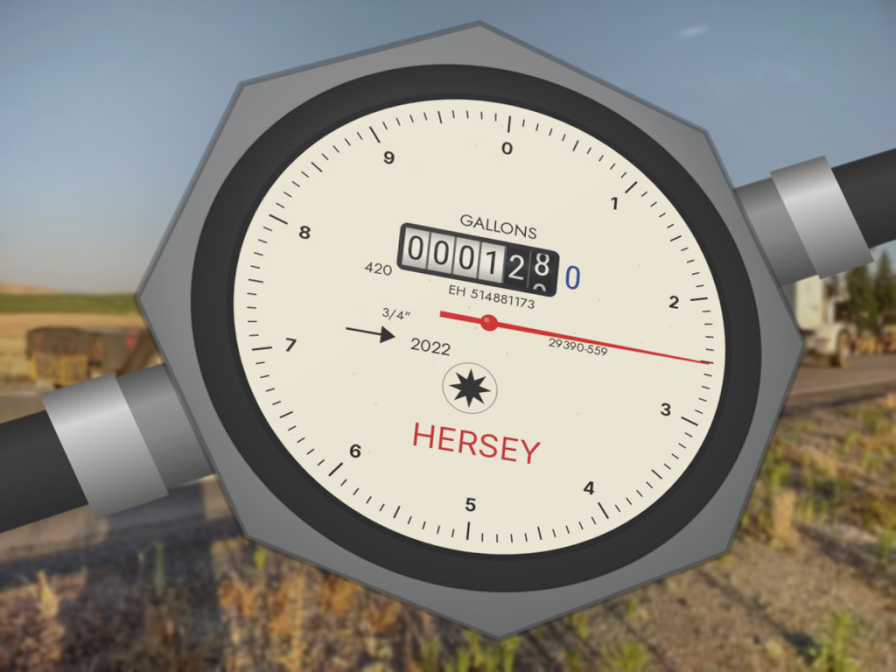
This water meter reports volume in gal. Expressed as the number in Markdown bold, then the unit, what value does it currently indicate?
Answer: **1282.5** gal
